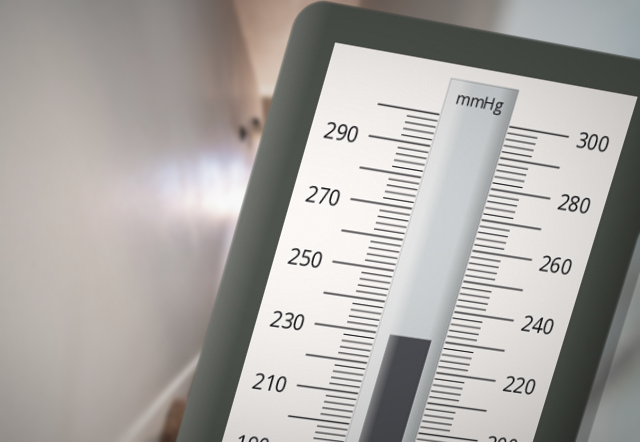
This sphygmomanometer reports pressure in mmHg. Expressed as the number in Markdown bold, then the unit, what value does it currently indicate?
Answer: **230** mmHg
